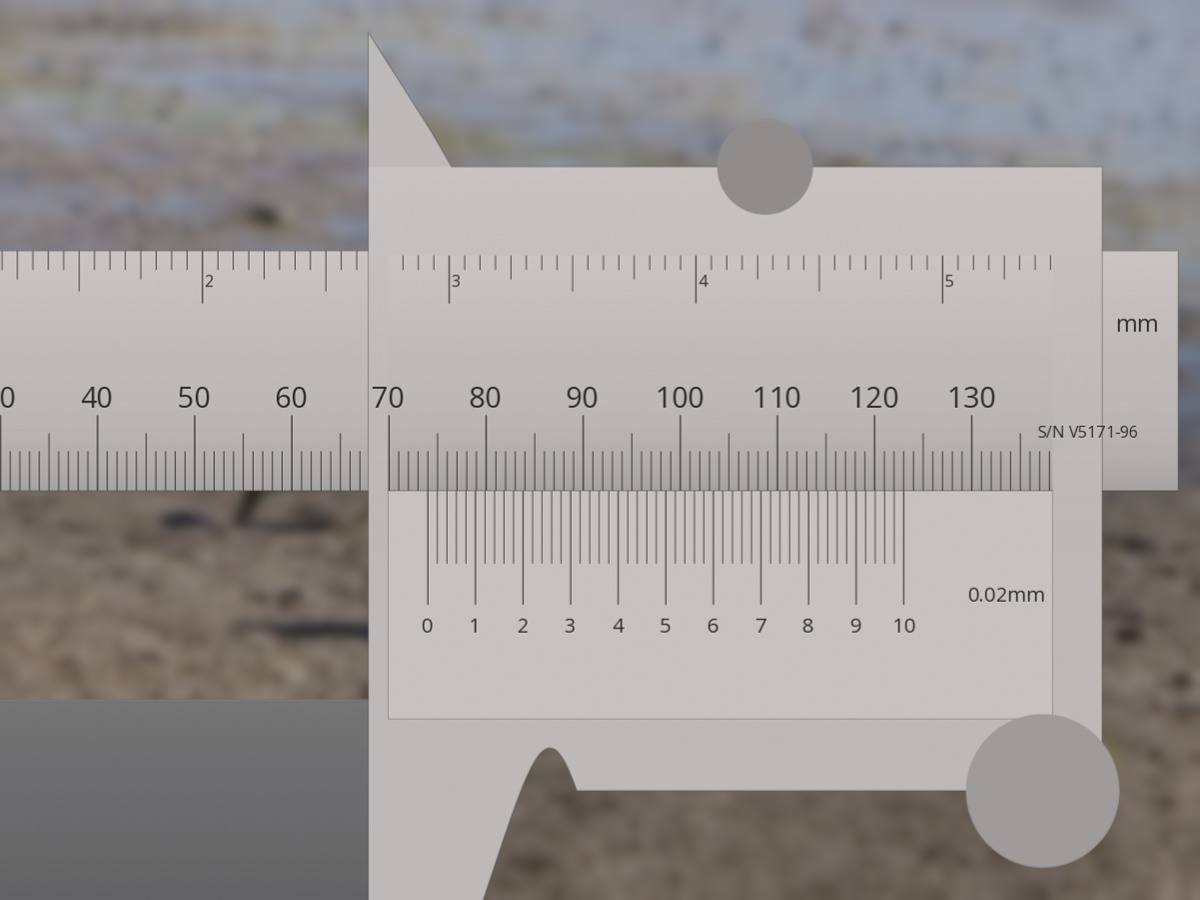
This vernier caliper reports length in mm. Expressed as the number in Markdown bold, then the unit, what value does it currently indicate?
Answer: **74.0** mm
